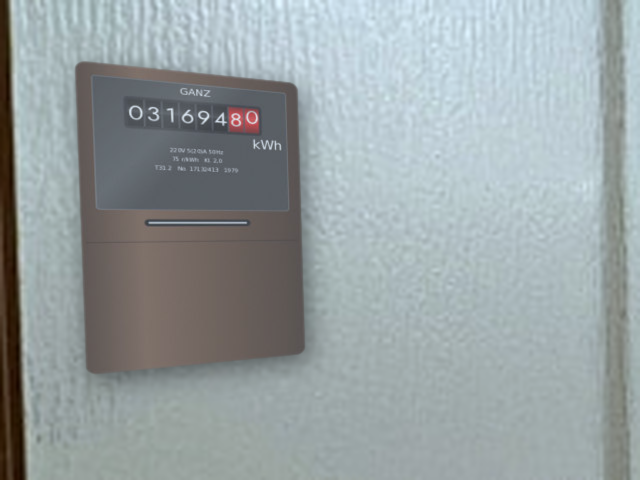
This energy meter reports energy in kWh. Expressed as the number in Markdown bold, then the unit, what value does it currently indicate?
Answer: **31694.80** kWh
